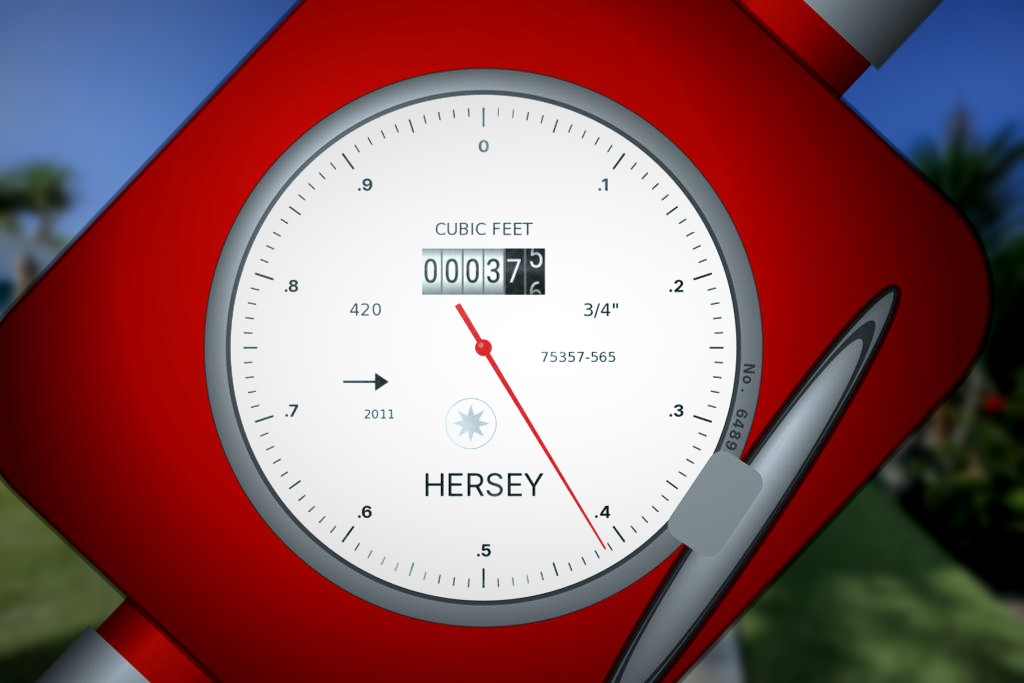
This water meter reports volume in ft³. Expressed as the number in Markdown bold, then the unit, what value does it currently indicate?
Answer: **375.41** ft³
